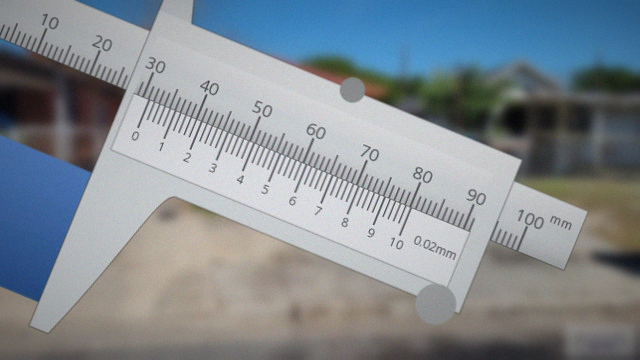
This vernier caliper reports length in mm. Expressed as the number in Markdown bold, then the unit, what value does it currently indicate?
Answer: **31.2** mm
